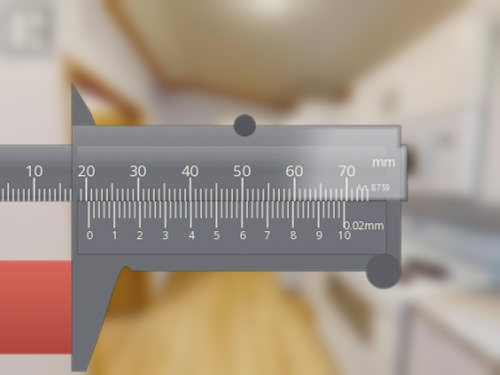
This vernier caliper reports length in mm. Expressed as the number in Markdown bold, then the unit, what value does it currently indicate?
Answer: **20.5** mm
